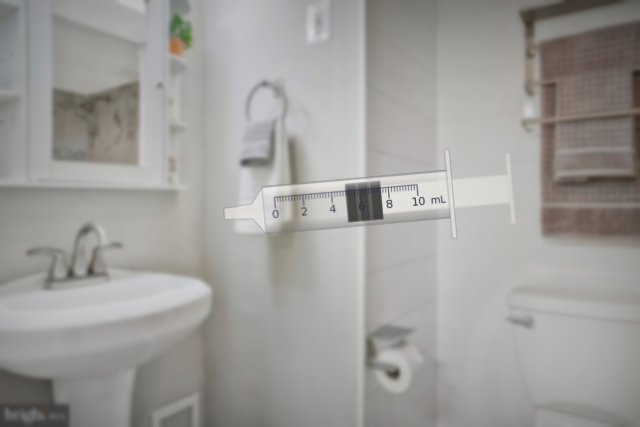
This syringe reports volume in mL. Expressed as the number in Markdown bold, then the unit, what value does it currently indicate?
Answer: **5** mL
